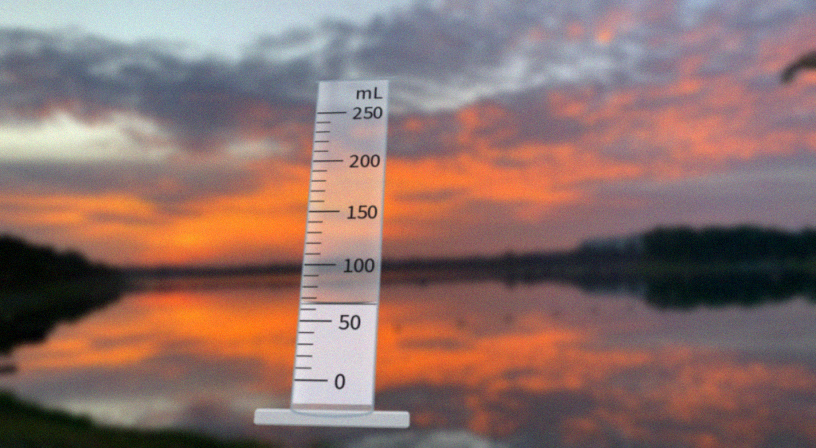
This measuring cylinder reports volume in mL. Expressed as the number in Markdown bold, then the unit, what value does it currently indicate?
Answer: **65** mL
